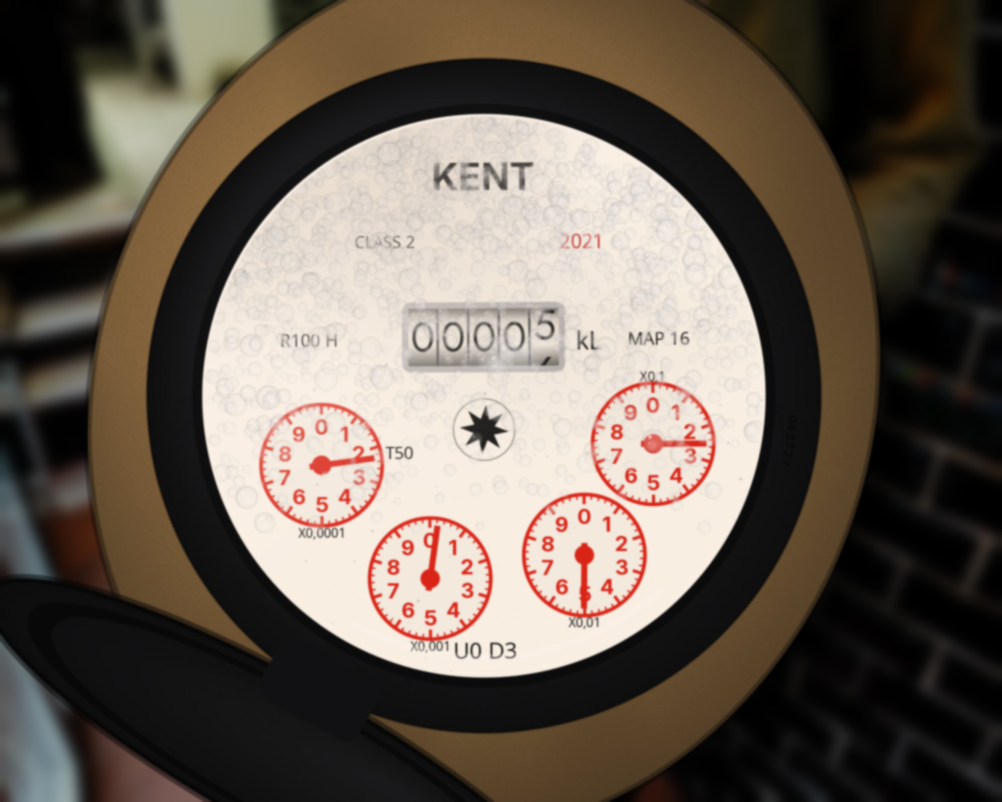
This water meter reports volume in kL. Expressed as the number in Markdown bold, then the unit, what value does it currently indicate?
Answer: **5.2502** kL
